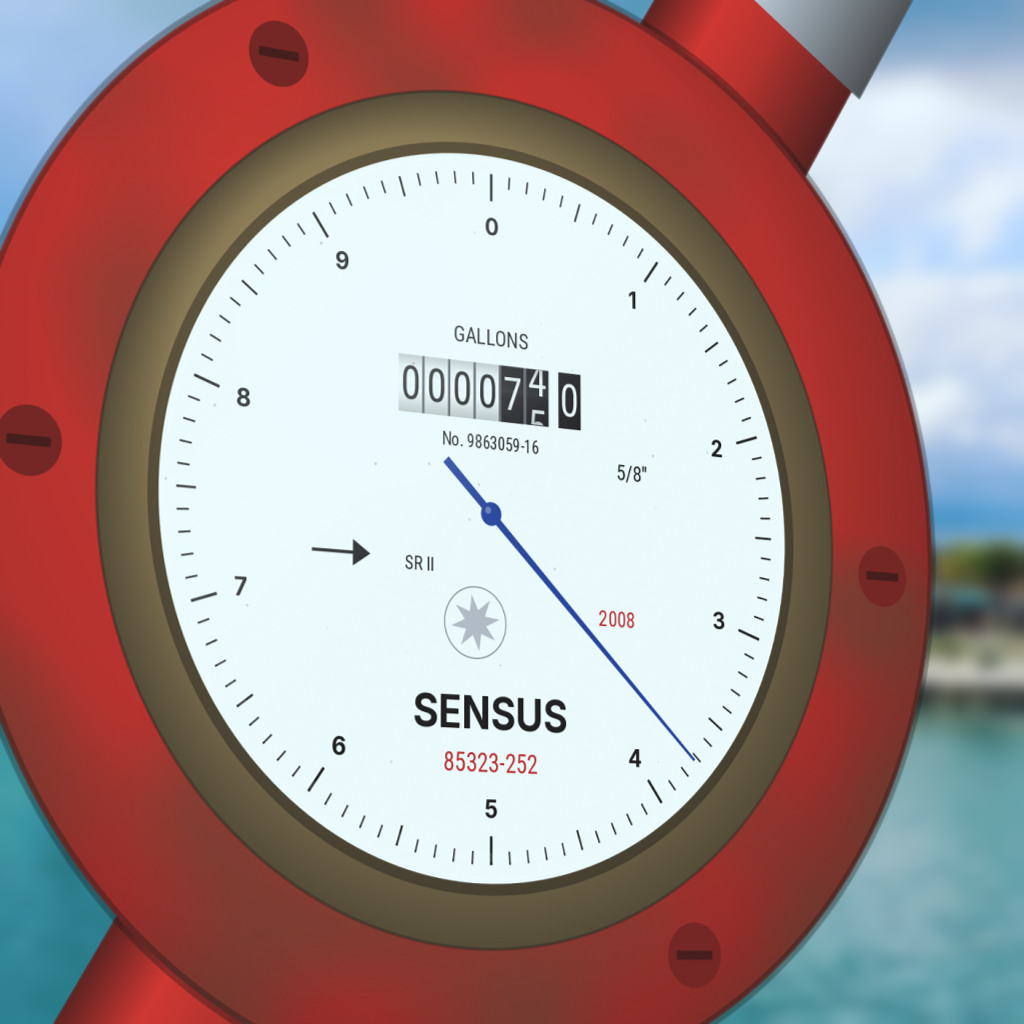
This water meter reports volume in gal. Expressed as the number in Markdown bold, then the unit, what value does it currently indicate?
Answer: **743.7** gal
